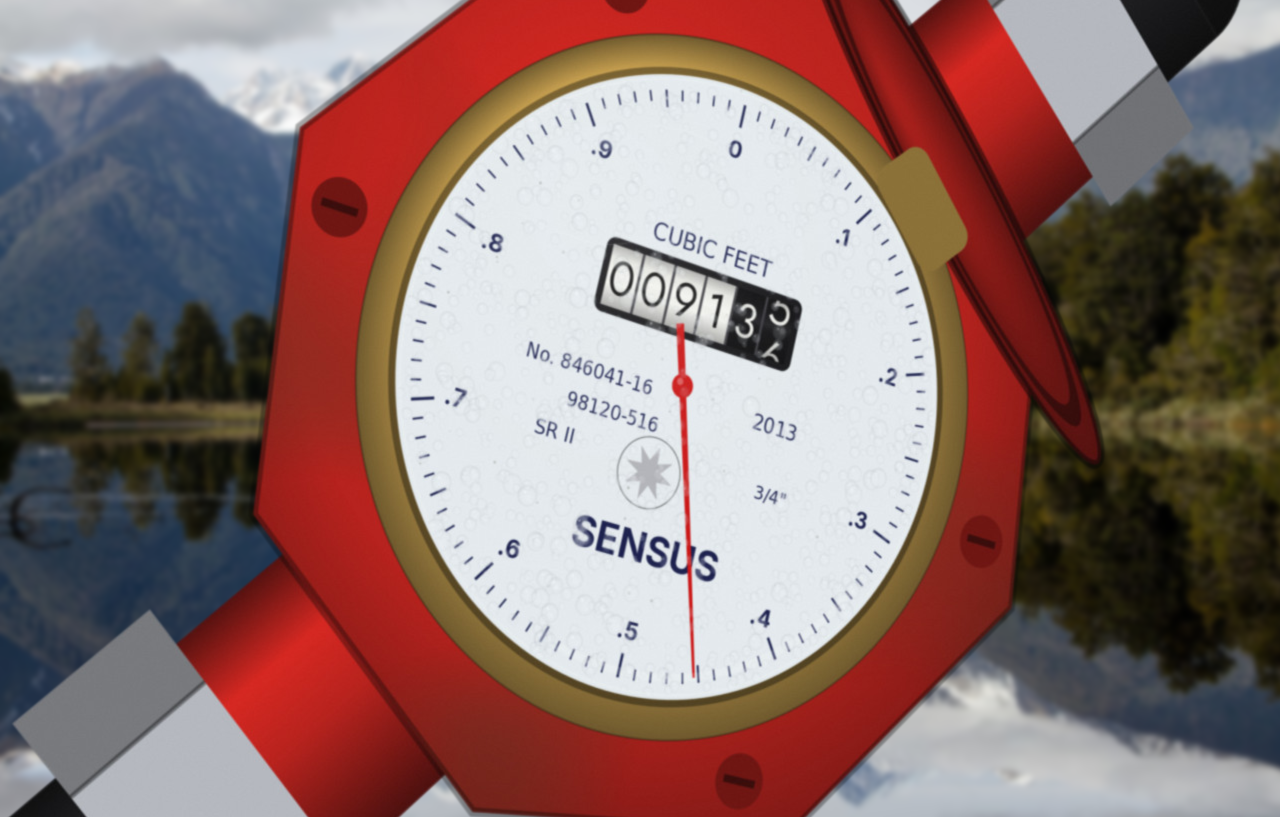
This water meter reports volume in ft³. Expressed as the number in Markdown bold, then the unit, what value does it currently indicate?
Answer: **9135.45** ft³
